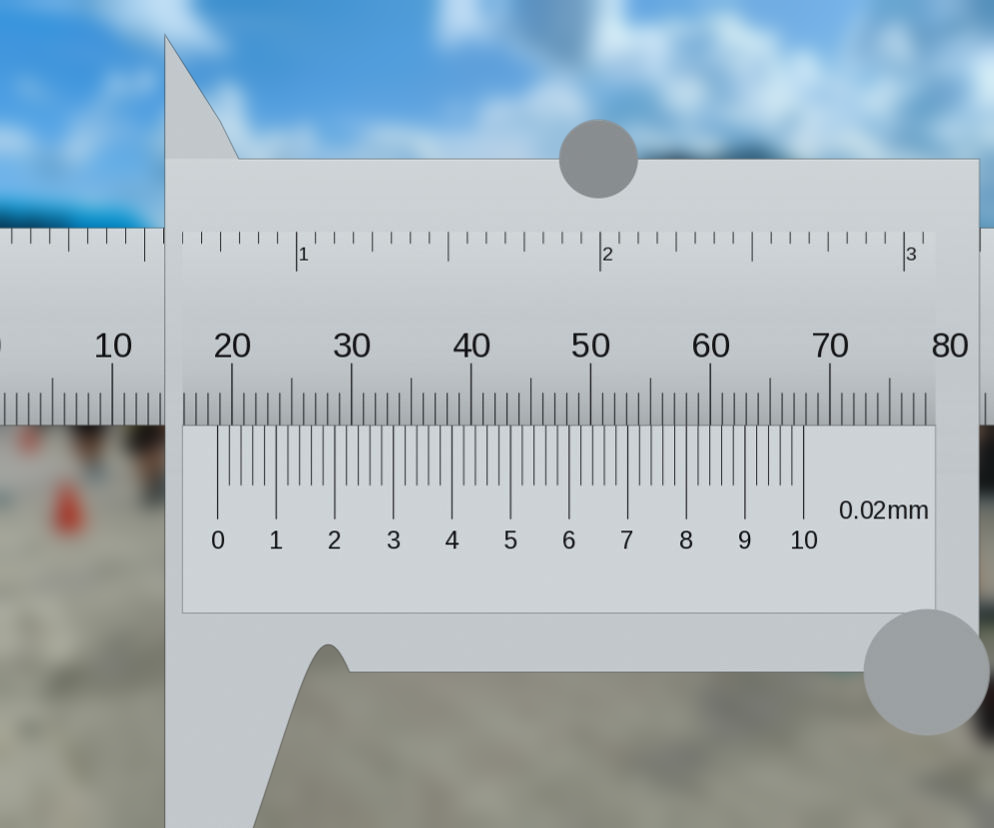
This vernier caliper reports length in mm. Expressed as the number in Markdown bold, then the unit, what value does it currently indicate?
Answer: **18.8** mm
